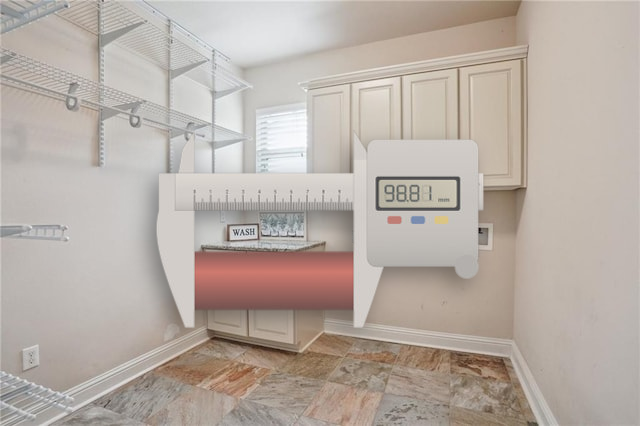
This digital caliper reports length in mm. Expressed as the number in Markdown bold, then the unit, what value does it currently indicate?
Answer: **98.81** mm
